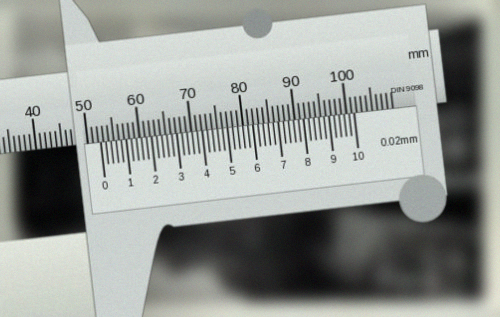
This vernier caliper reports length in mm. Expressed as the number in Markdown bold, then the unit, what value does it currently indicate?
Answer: **52.5** mm
